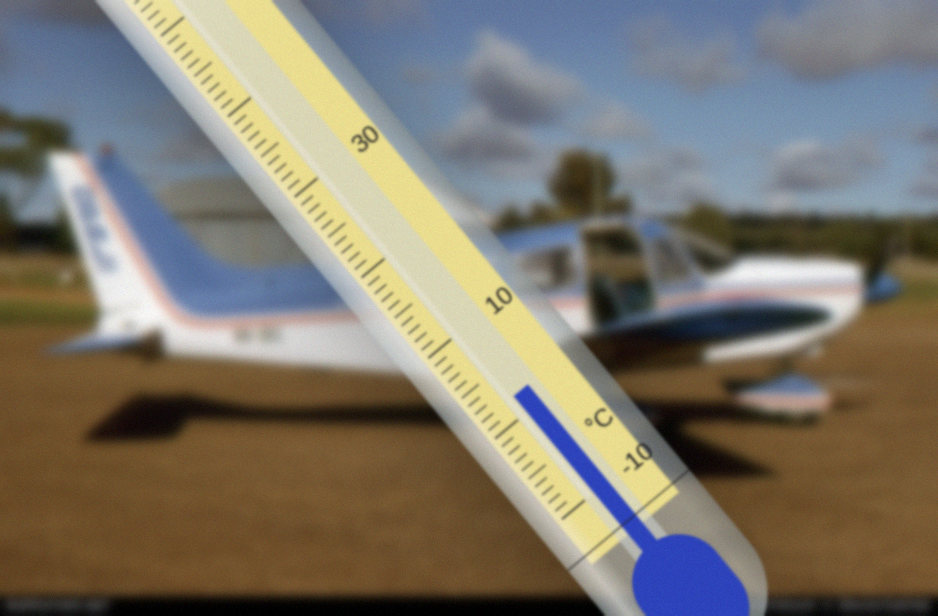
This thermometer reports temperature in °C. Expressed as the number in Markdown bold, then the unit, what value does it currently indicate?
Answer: **2** °C
